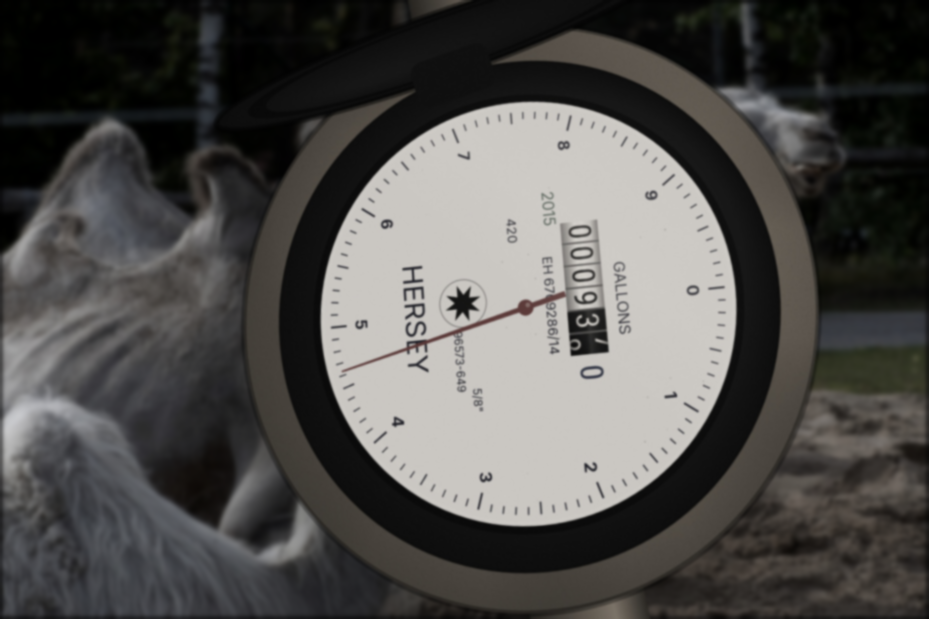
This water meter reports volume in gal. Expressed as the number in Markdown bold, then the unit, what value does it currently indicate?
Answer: **9374.6** gal
